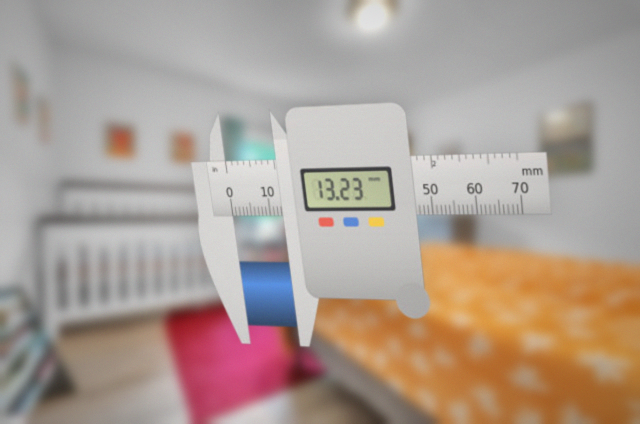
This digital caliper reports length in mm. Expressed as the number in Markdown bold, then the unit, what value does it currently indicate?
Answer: **13.23** mm
